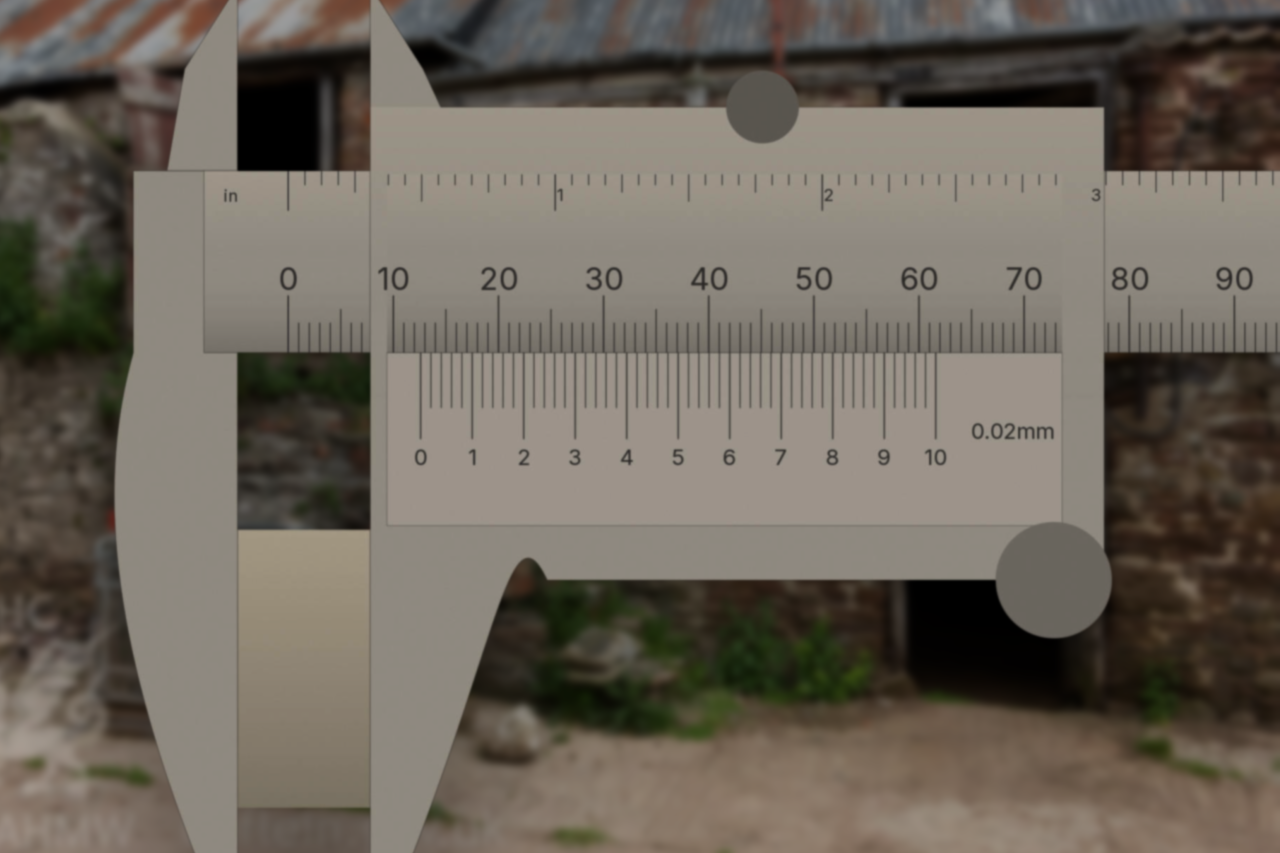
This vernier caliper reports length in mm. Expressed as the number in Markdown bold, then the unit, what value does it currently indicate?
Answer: **12.6** mm
